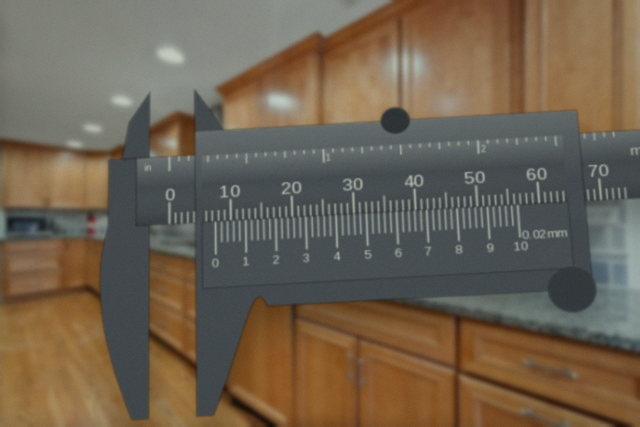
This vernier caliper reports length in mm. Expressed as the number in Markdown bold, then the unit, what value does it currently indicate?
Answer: **7.5** mm
